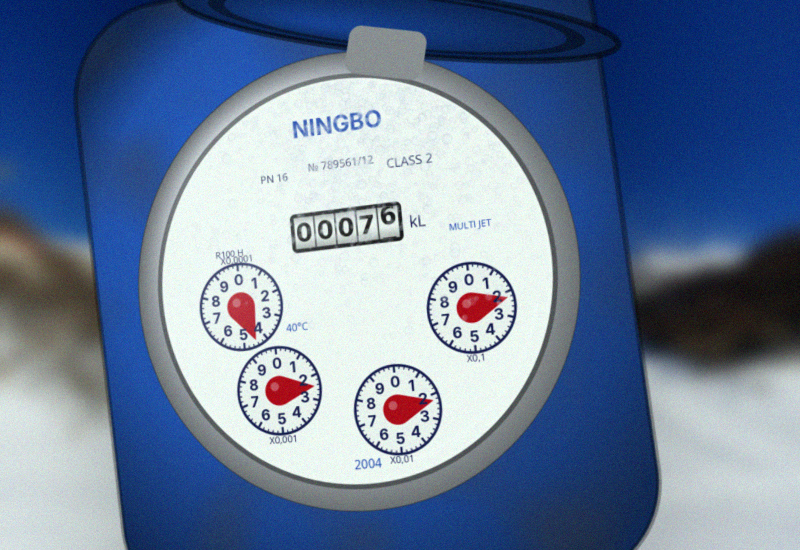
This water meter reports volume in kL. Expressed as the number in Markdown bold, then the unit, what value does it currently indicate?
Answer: **76.2224** kL
